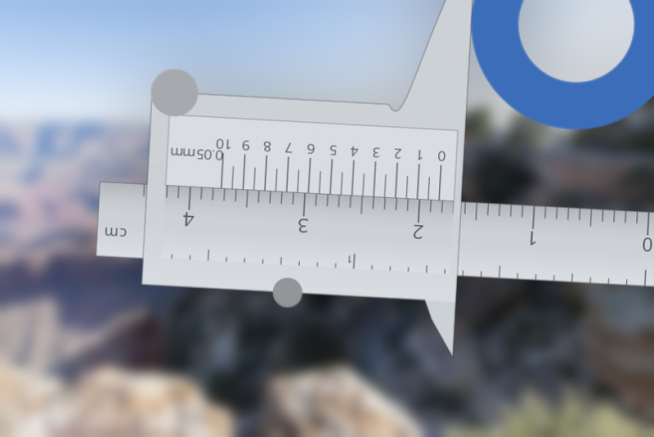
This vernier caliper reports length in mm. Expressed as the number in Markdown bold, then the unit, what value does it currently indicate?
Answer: **18.3** mm
